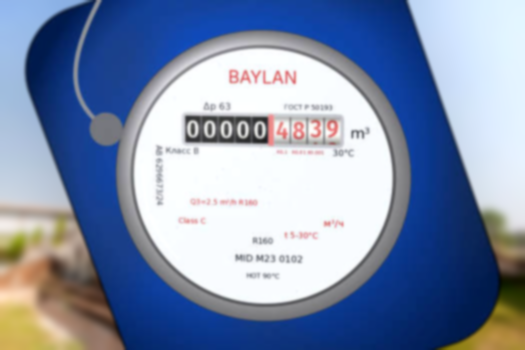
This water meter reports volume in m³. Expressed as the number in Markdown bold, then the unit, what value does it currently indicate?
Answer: **0.4839** m³
